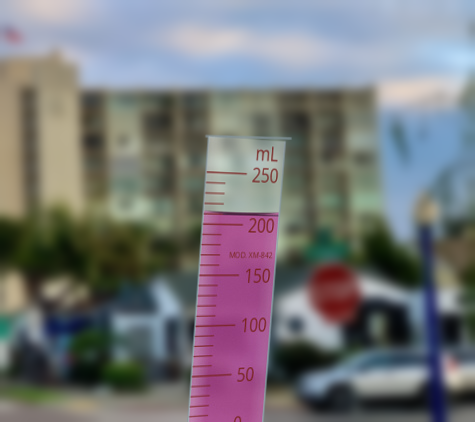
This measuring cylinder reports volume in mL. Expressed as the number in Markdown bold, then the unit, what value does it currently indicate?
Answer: **210** mL
